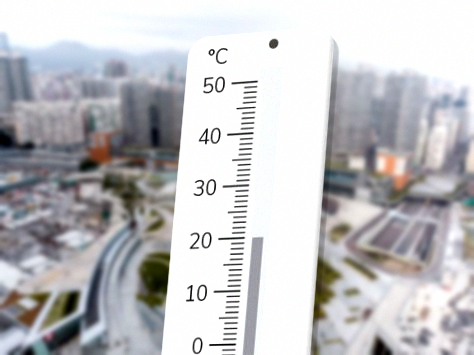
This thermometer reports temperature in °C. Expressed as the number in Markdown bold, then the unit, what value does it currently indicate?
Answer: **20** °C
